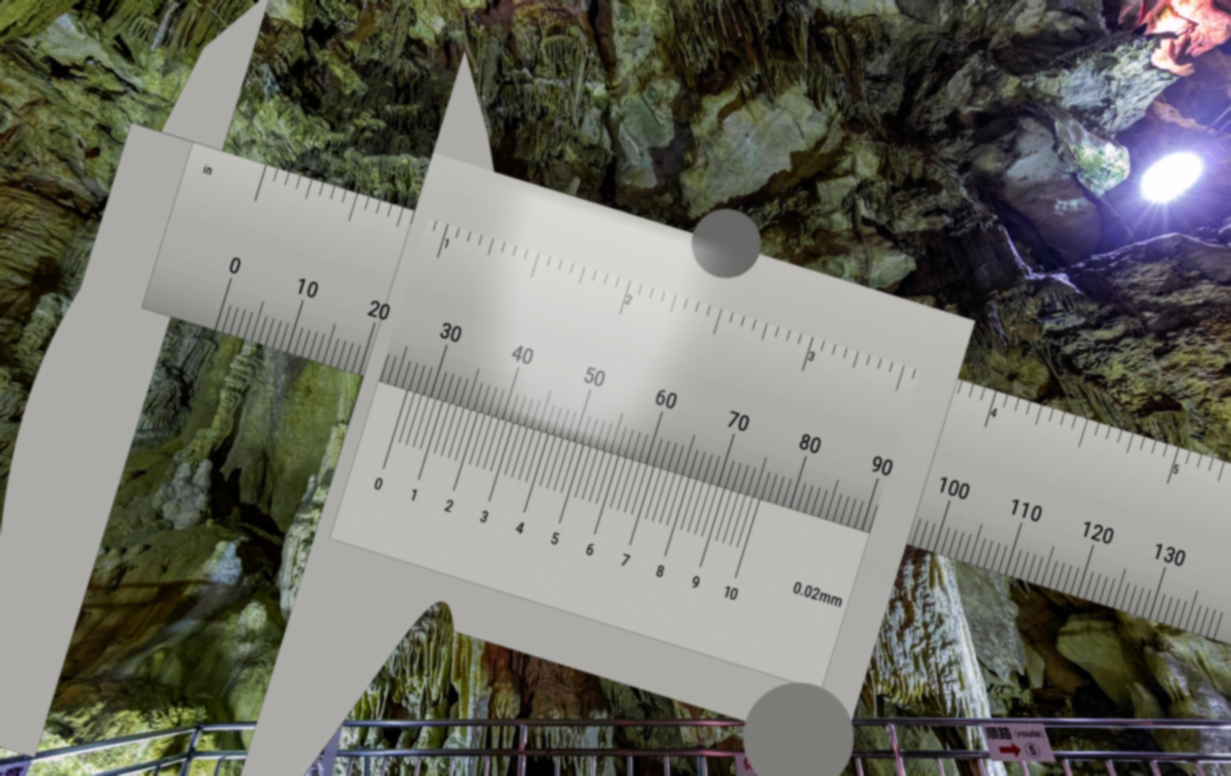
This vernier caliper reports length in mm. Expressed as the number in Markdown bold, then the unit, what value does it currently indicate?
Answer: **26.8** mm
